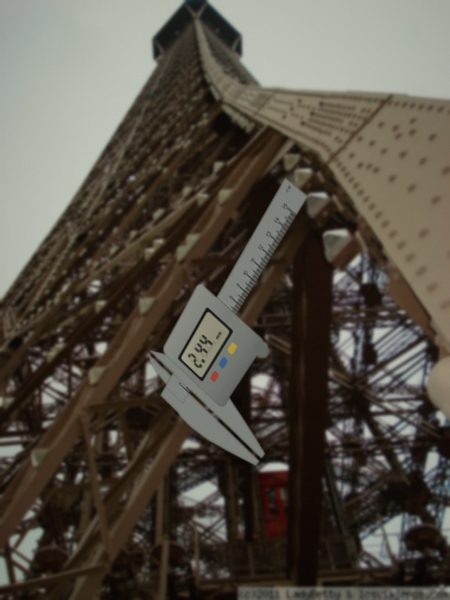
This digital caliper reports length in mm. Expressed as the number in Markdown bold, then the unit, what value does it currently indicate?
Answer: **2.44** mm
